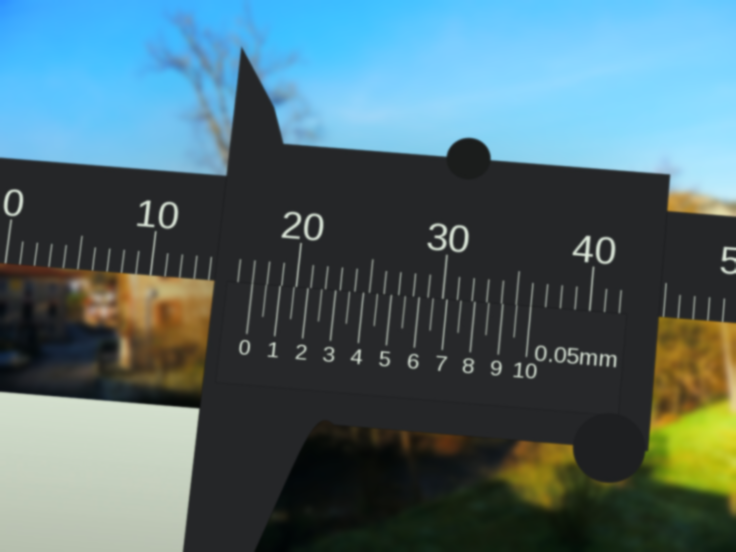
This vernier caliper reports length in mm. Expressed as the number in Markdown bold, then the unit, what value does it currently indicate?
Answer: **17.0** mm
